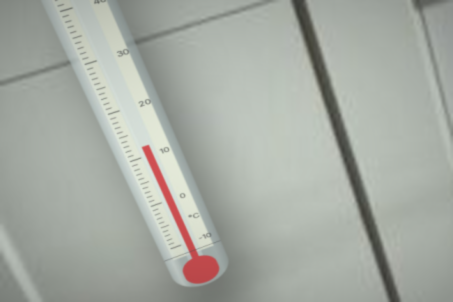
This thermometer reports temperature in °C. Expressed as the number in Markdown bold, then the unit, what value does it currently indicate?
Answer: **12** °C
